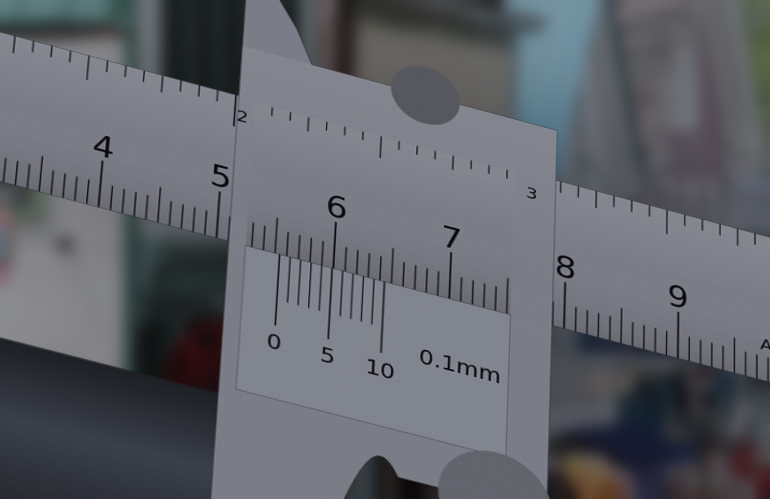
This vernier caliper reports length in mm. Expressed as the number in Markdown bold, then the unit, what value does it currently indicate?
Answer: **55.4** mm
